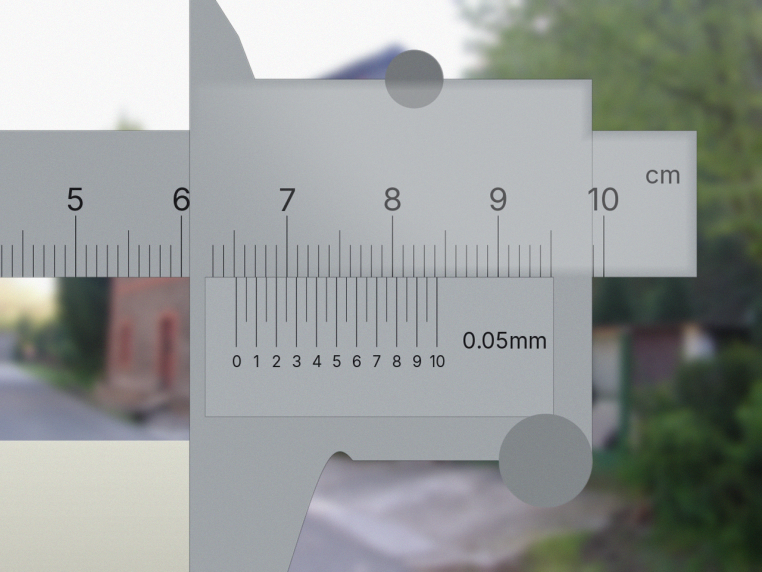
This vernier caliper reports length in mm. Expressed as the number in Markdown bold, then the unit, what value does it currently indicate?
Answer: **65.2** mm
